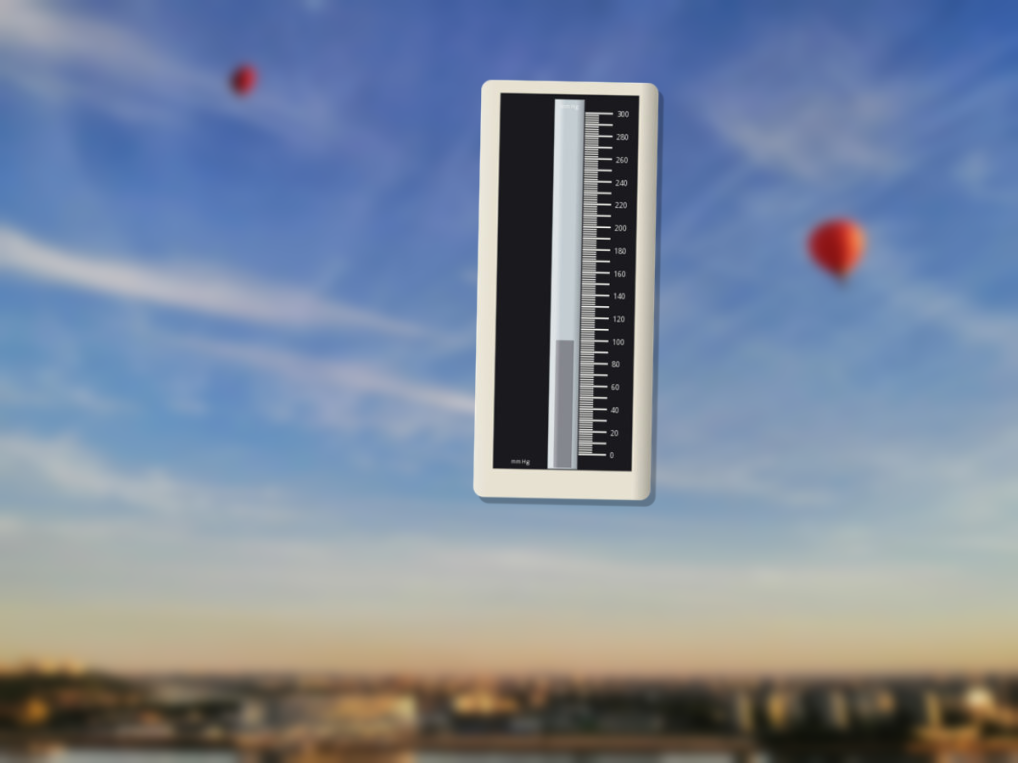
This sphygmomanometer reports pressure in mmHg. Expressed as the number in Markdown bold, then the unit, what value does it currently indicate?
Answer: **100** mmHg
